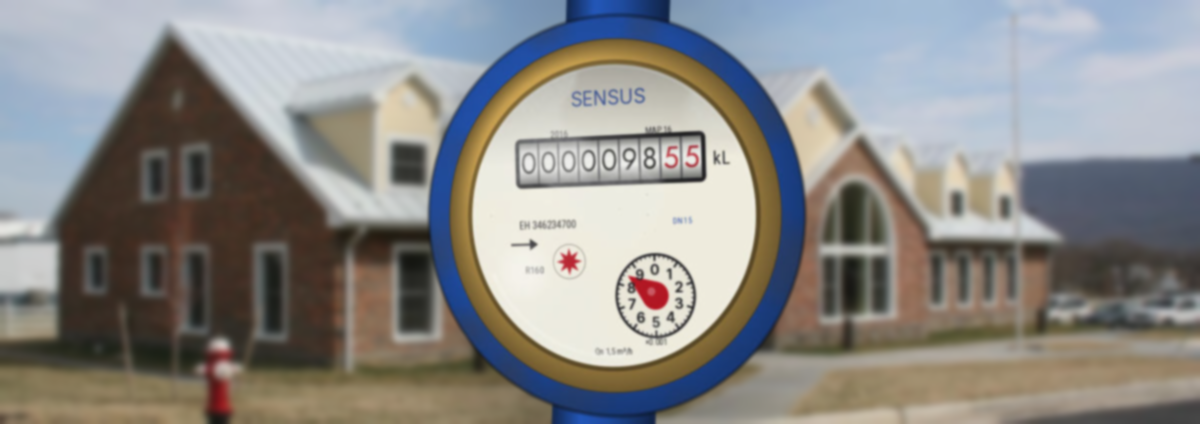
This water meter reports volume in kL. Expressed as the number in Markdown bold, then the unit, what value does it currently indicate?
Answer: **98.558** kL
